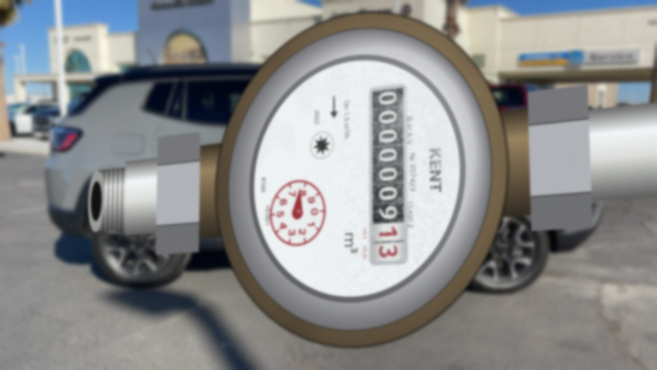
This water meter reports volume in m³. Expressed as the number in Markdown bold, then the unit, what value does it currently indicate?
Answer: **9.137** m³
